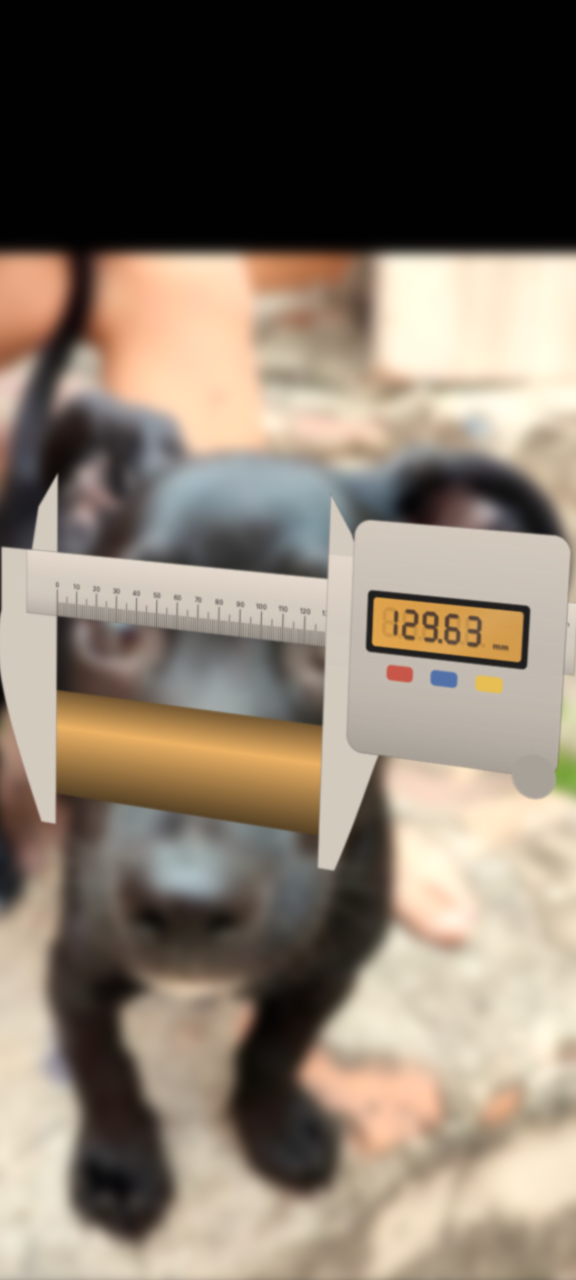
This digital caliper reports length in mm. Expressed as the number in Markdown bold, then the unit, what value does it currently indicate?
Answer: **129.63** mm
